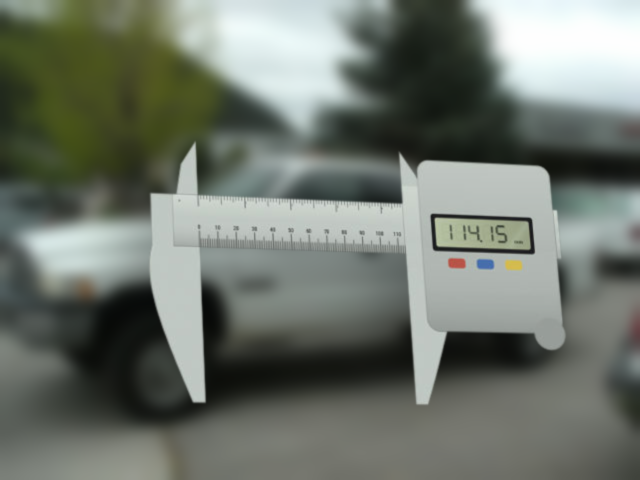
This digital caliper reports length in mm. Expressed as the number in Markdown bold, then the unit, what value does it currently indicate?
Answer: **114.15** mm
